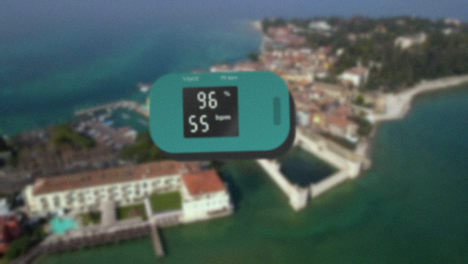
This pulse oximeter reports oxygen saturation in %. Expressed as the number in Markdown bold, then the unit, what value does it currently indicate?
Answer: **96** %
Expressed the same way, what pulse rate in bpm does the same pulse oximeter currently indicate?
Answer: **55** bpm
